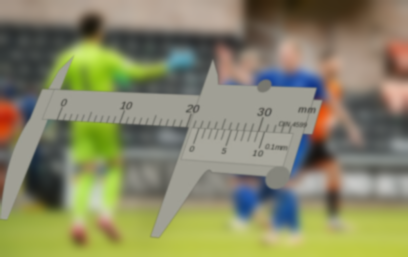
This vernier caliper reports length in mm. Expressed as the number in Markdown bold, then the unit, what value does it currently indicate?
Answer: **21.8** mm
